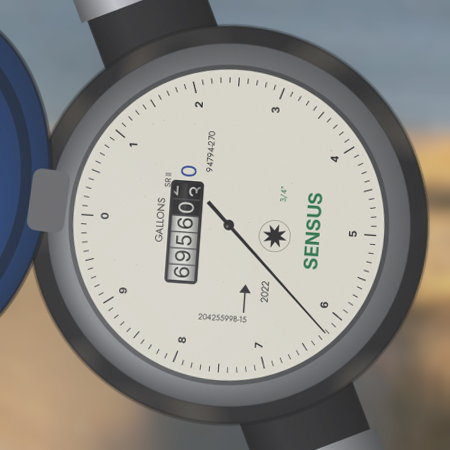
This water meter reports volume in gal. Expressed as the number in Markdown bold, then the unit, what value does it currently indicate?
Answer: **6956026.2** gal
